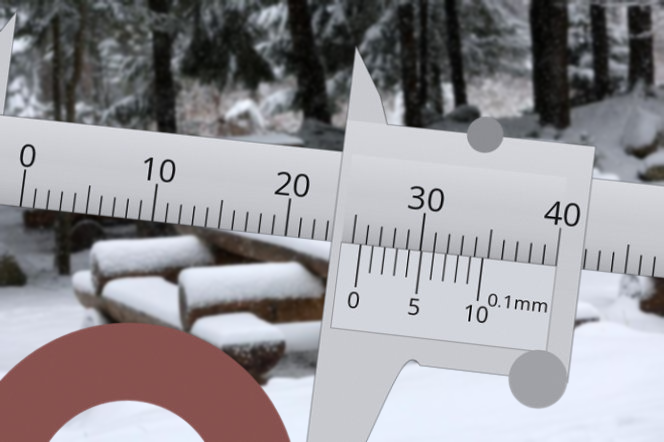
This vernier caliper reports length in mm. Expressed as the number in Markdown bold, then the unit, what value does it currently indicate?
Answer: **25.6** mm
